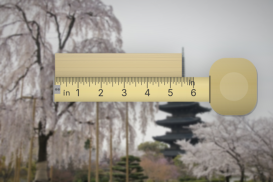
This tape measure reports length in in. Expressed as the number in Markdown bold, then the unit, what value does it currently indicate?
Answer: **5.5** in
